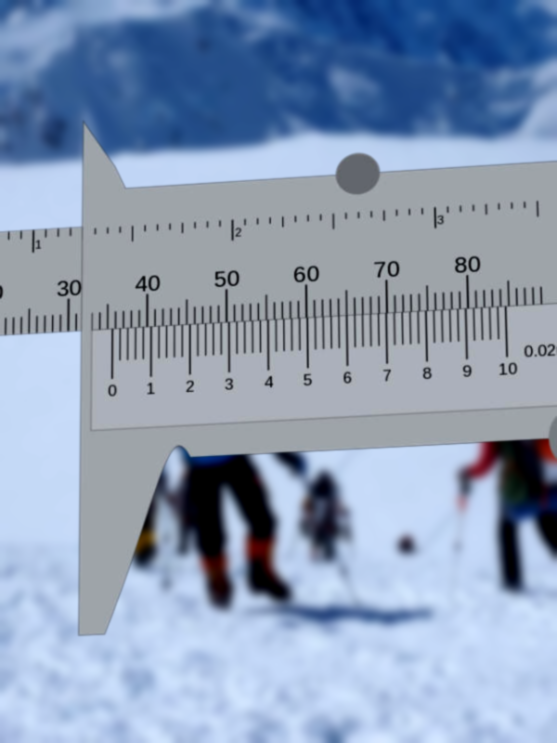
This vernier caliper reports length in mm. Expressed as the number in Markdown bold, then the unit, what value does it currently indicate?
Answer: **35.6** mm
